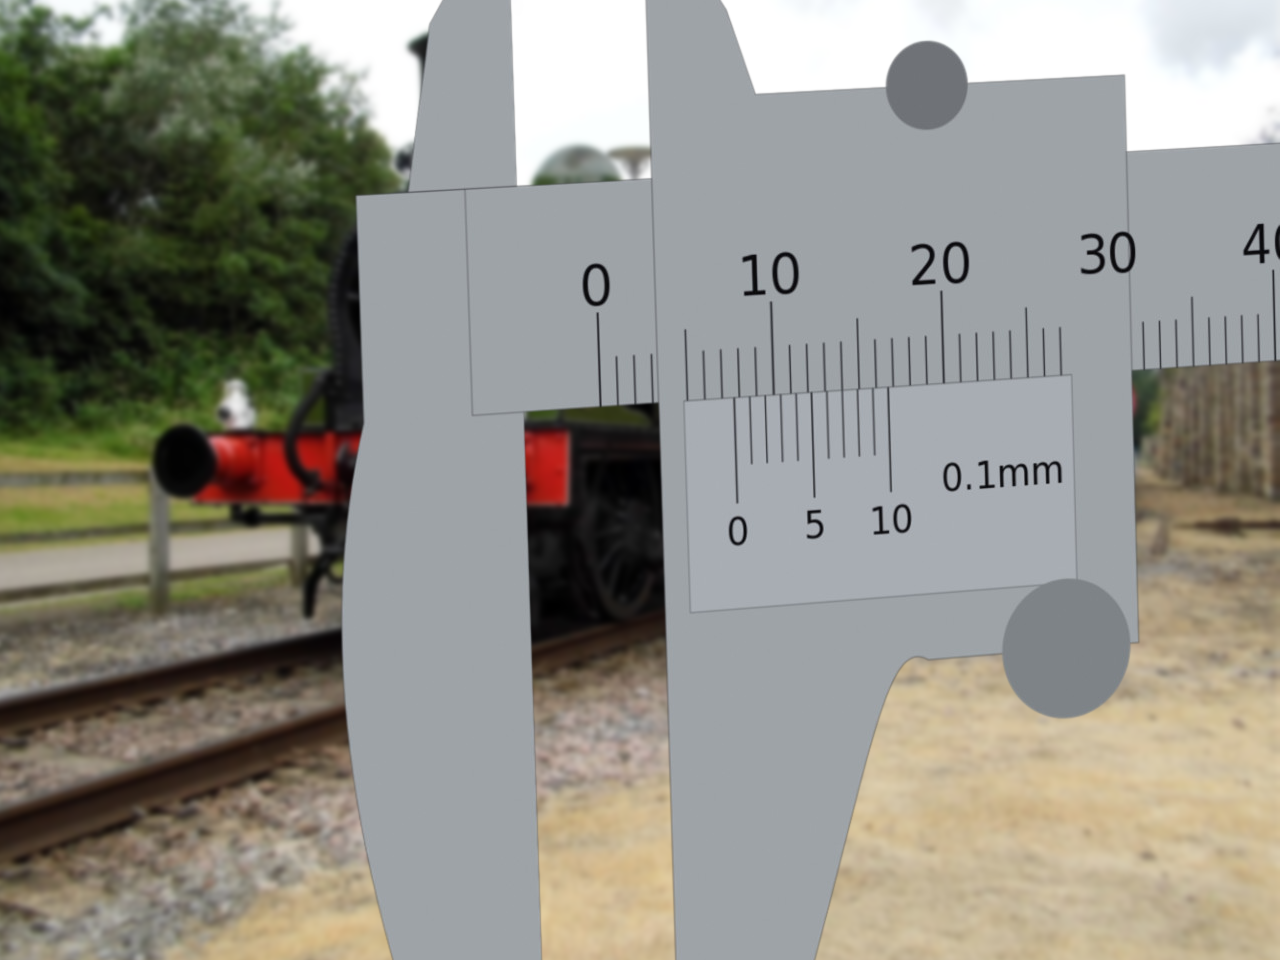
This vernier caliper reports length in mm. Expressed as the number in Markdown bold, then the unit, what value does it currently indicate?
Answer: **7.7** mm
